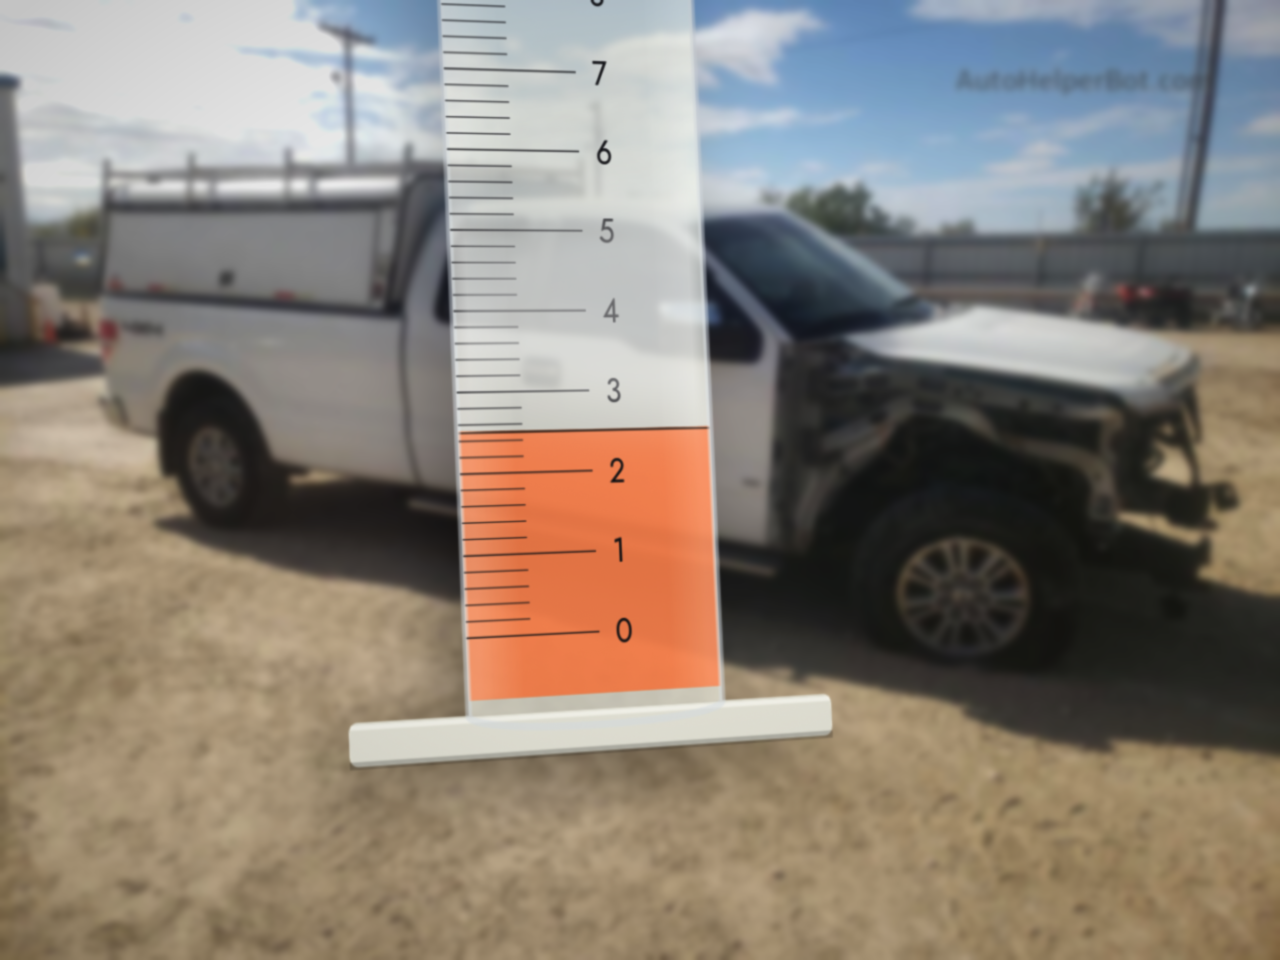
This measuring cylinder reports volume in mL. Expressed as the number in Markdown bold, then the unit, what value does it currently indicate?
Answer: **2.5** mL
